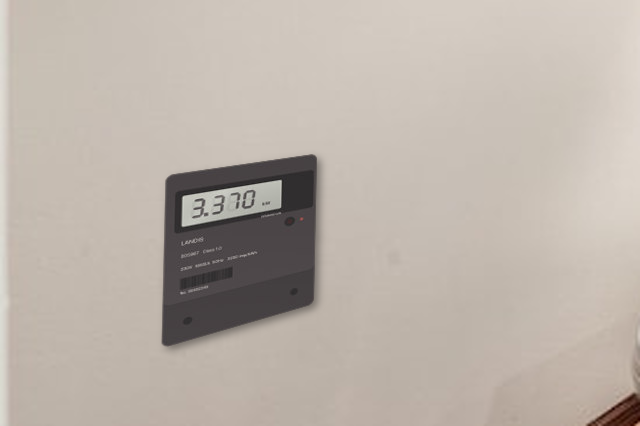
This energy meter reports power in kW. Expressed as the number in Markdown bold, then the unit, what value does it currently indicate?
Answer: **3.370** kW
